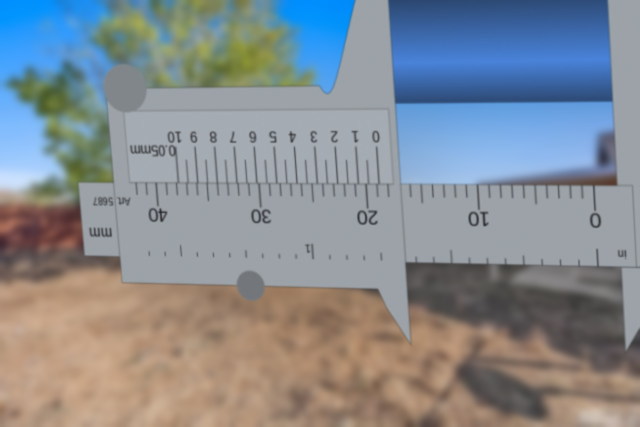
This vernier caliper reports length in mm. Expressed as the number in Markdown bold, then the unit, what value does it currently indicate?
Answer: **18.8** mm
